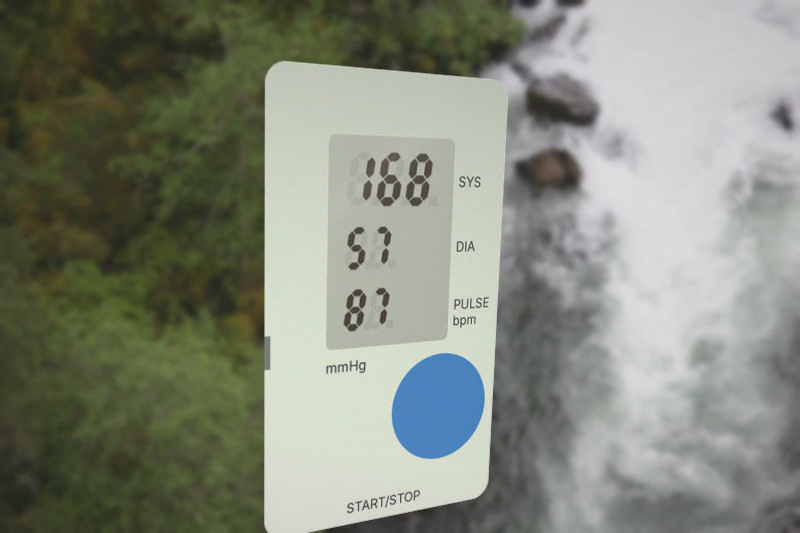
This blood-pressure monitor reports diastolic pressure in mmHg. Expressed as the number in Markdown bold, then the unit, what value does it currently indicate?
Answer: **57** mmHg
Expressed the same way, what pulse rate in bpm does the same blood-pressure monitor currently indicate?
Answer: **87** bpm
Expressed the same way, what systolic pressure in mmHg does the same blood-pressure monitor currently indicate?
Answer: **168** mmHg
